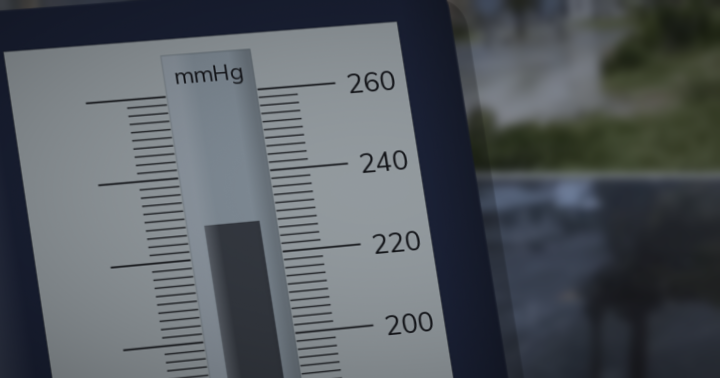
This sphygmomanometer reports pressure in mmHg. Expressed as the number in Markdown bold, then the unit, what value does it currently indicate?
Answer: **228** mmHg
